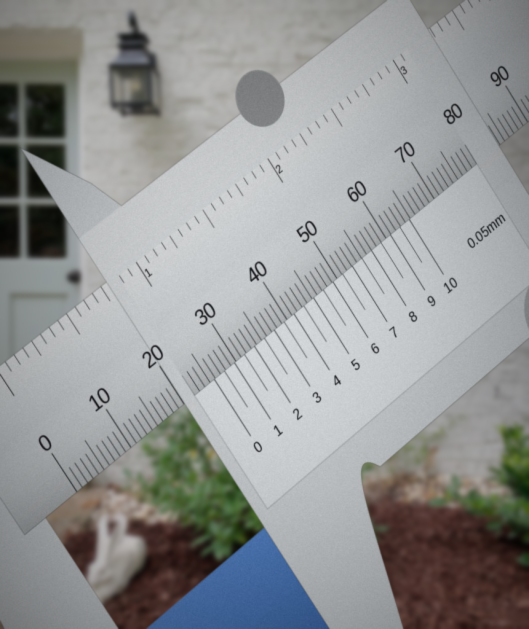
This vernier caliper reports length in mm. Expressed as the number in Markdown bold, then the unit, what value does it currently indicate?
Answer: **25.8** mm
